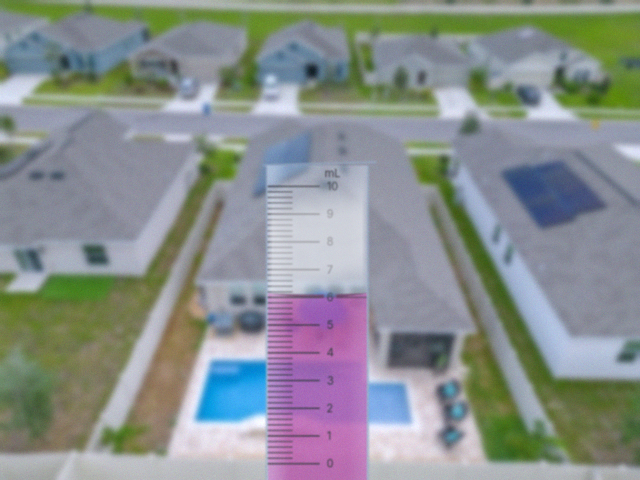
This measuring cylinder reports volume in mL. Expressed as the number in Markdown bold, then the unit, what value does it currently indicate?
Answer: **6** mL
